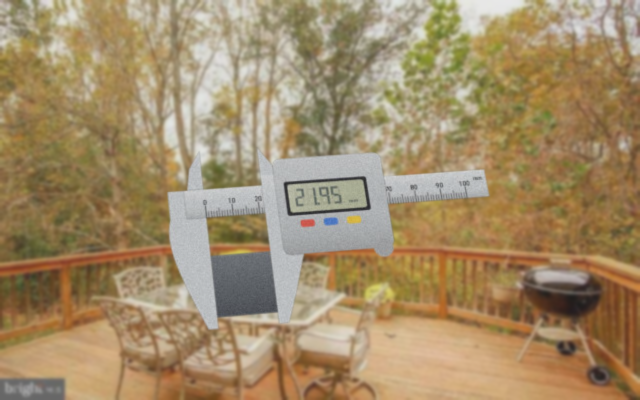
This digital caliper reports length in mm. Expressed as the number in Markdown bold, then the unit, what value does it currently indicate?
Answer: **21.95** mm
